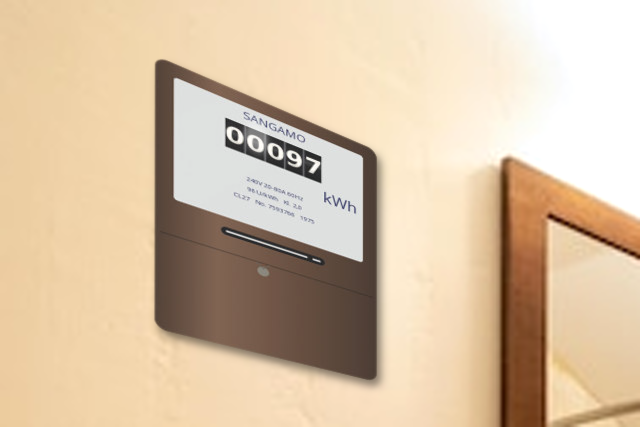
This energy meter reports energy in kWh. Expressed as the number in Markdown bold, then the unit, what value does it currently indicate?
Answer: **97** kWh
